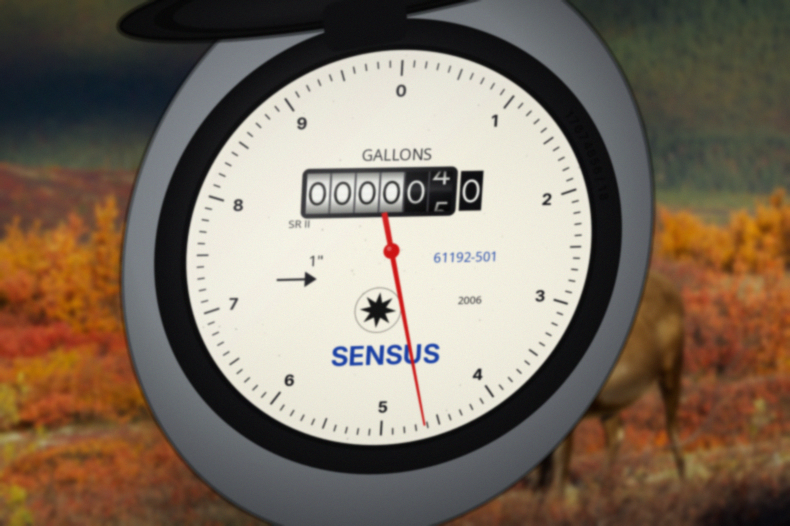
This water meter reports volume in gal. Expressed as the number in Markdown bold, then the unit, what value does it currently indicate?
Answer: **44.6** gal
